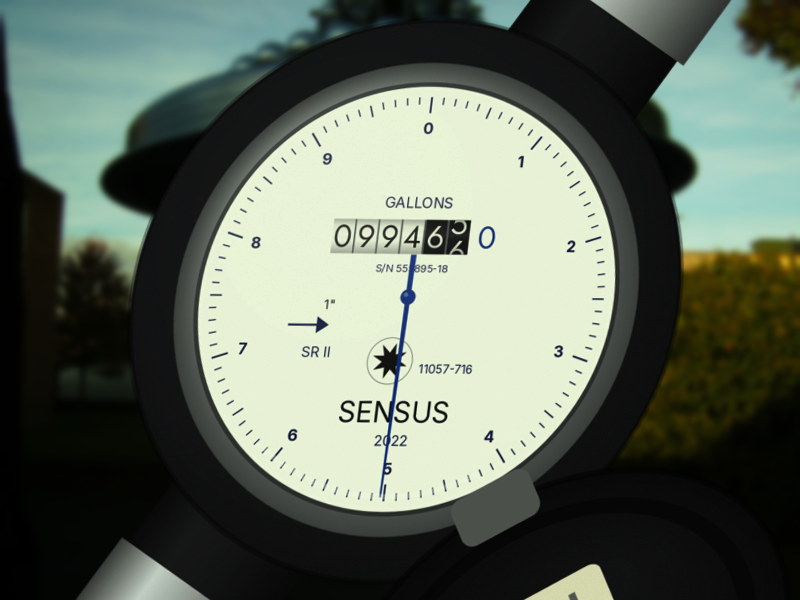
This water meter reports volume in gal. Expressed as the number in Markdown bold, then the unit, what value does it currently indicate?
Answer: **994655.0** gal
